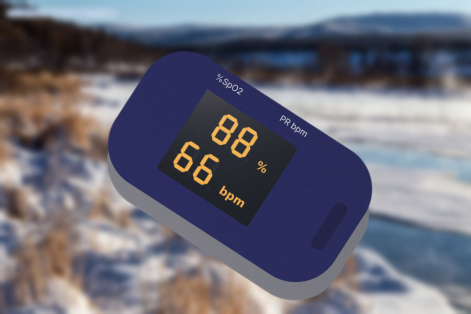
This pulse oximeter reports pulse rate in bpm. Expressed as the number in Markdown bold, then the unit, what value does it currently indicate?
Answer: **66** bpm
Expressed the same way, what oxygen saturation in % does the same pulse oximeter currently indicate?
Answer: **88** %
